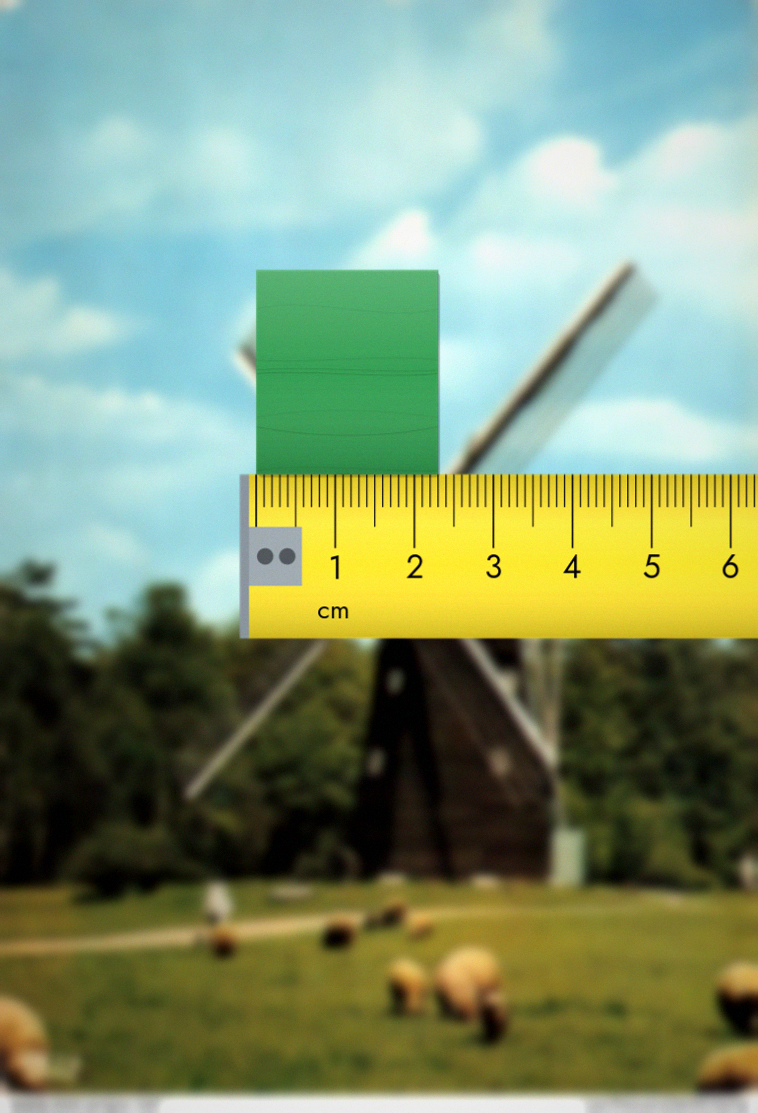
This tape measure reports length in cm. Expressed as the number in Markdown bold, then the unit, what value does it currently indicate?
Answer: **2.3** cm
